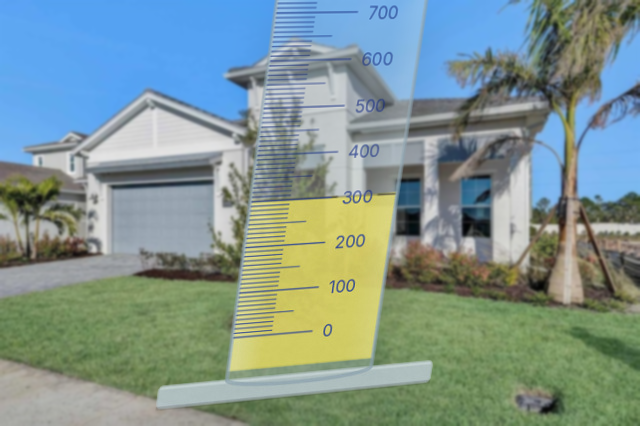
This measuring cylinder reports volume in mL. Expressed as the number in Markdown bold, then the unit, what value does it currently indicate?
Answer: **300** mL
